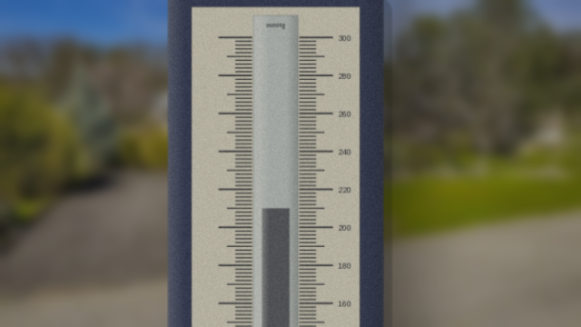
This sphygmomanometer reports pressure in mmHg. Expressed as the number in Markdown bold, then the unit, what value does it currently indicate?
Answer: **210** mmHg
